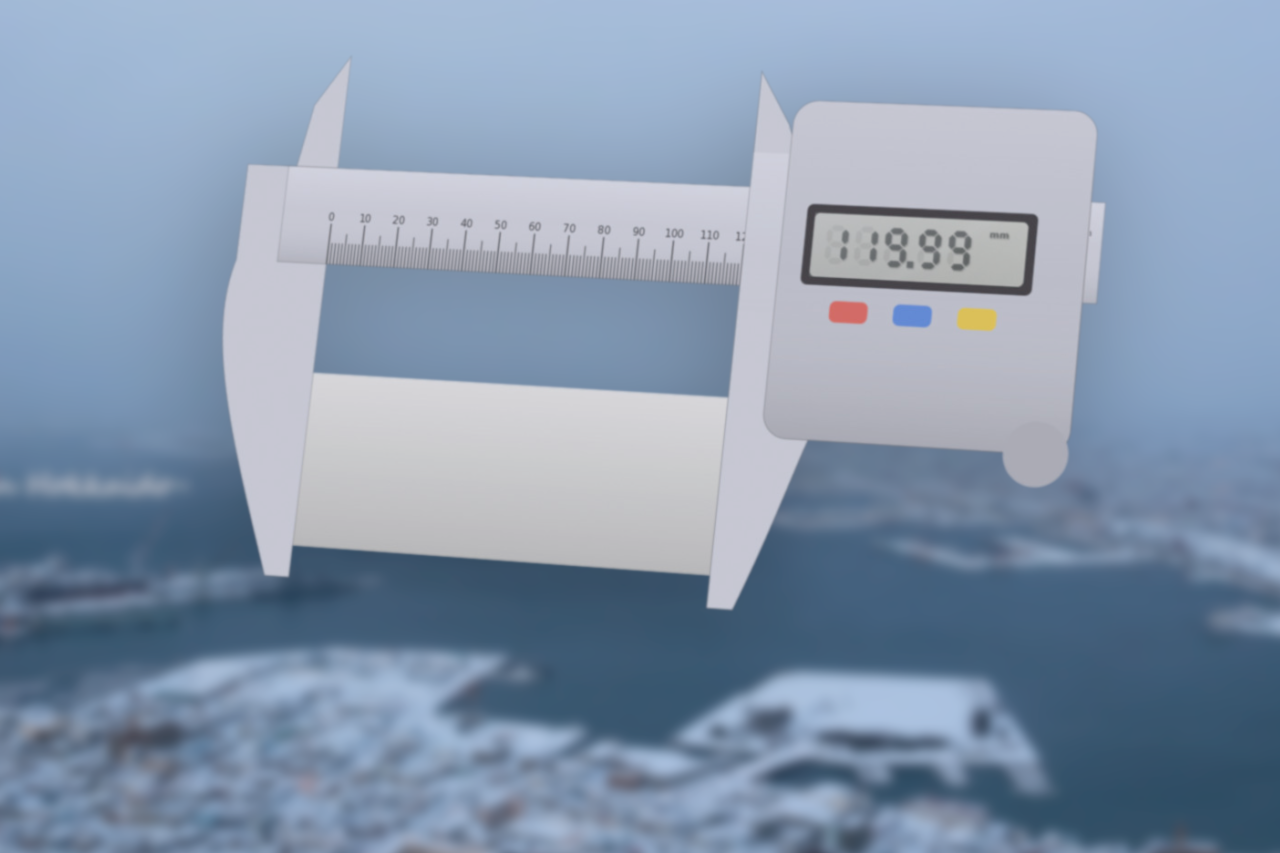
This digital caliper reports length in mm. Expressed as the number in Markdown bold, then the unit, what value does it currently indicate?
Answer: **119.99** mm
